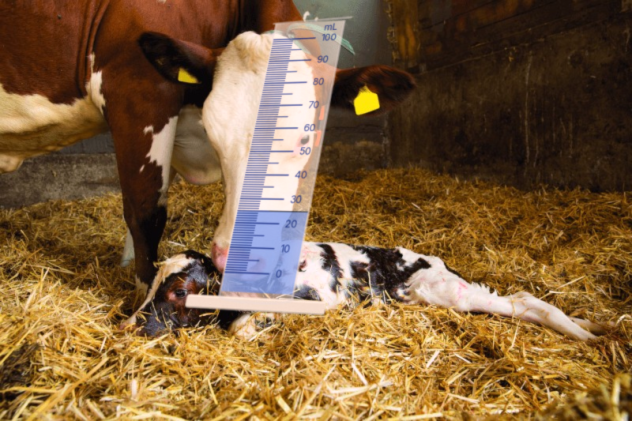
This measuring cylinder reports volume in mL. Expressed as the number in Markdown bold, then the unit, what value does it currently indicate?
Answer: **25** mL
